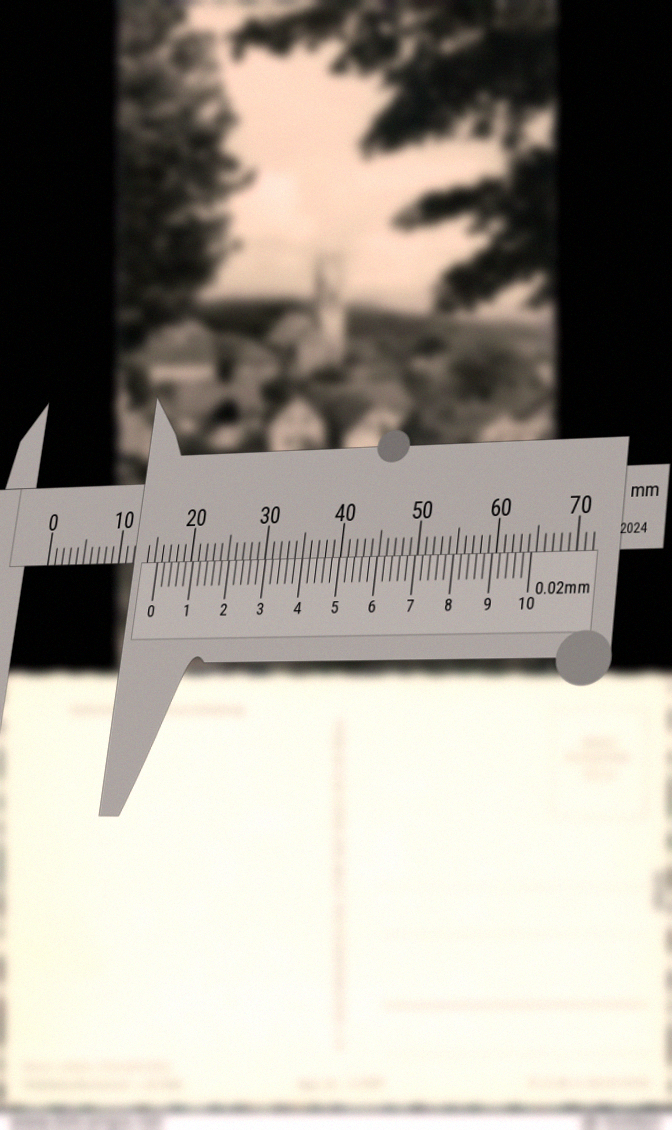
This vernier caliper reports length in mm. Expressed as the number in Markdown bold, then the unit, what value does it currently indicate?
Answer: **15.4** mm
